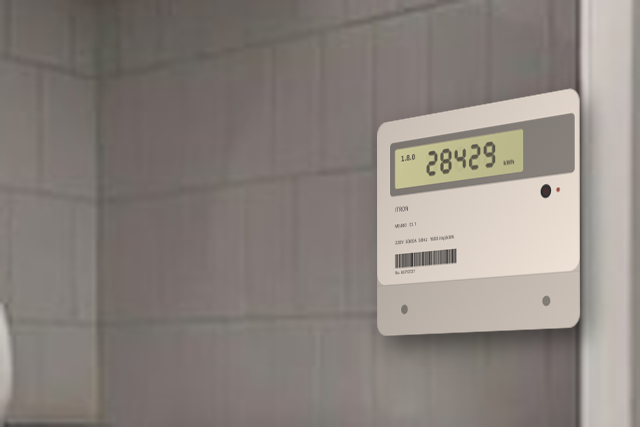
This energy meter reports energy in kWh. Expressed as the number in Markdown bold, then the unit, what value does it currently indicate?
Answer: **28429** kWh
